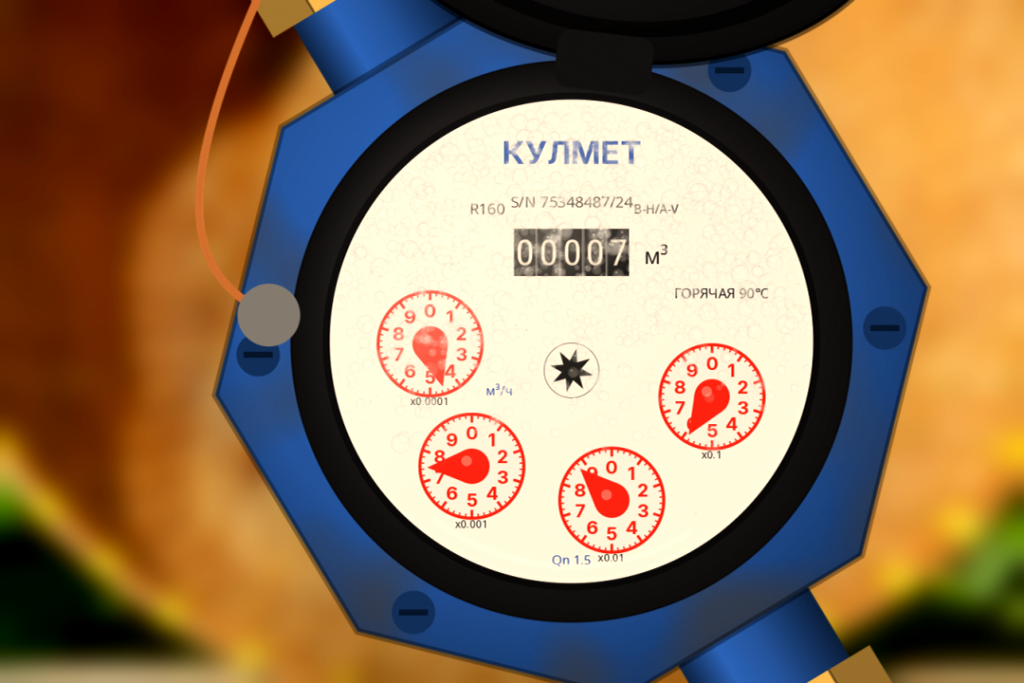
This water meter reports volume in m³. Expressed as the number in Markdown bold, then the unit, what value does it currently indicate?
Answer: **7.5874** m³
